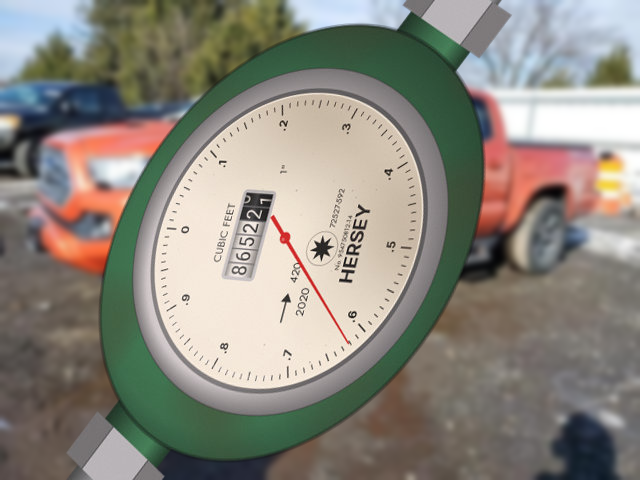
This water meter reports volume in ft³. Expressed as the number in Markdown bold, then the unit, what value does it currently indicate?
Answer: **865220.62** ft³
